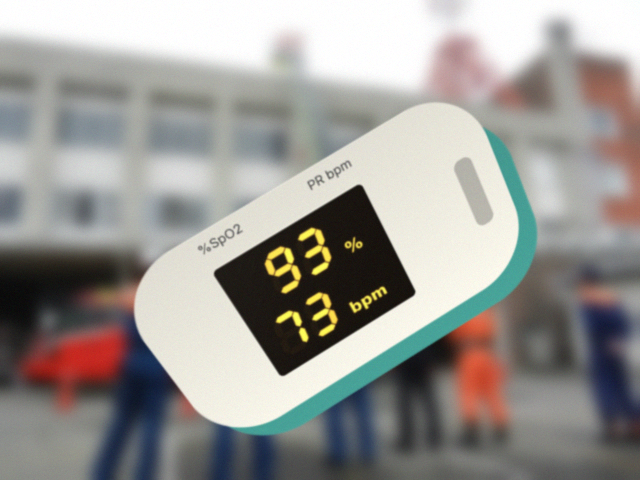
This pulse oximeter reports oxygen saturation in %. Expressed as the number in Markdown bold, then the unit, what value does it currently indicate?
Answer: **93** %
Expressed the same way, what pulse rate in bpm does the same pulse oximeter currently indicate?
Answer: **73** bpm
